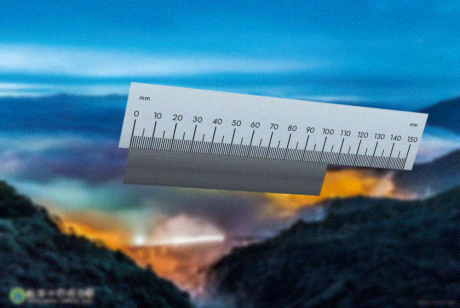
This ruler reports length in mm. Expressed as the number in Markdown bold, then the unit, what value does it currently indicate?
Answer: **105** mm
